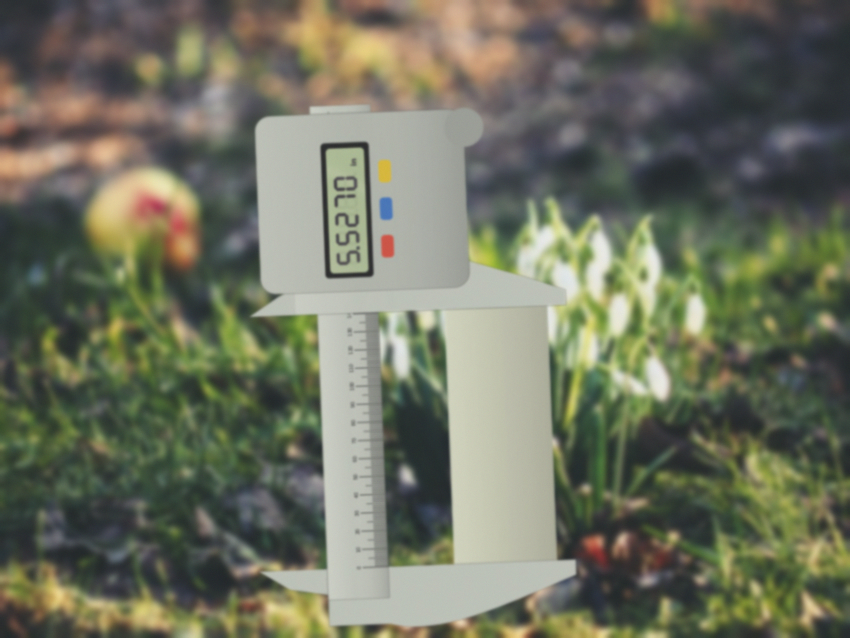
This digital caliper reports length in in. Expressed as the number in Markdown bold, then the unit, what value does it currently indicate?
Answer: **5.5270** in
